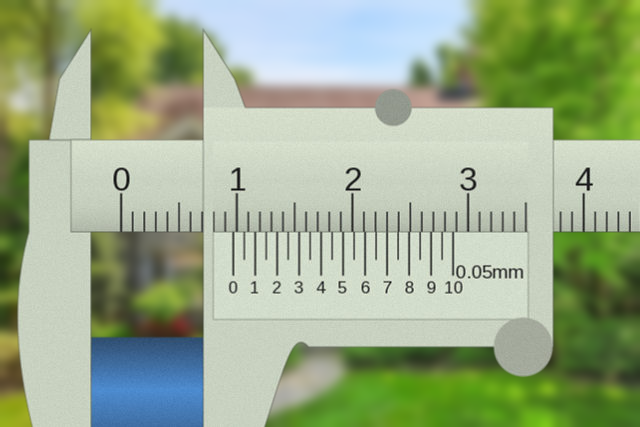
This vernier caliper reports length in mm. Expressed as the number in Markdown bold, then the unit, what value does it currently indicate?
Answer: **9.7** mm
